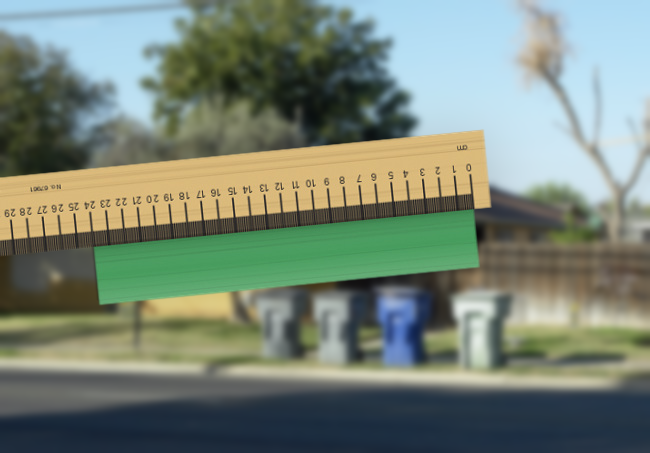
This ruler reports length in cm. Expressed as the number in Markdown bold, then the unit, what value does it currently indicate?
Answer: **24** cm
